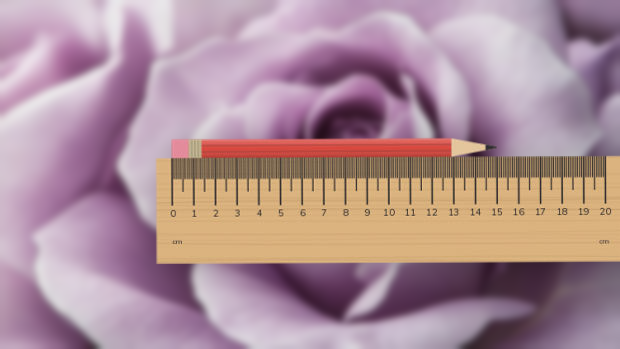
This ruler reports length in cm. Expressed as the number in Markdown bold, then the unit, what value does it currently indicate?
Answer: **15** cm
